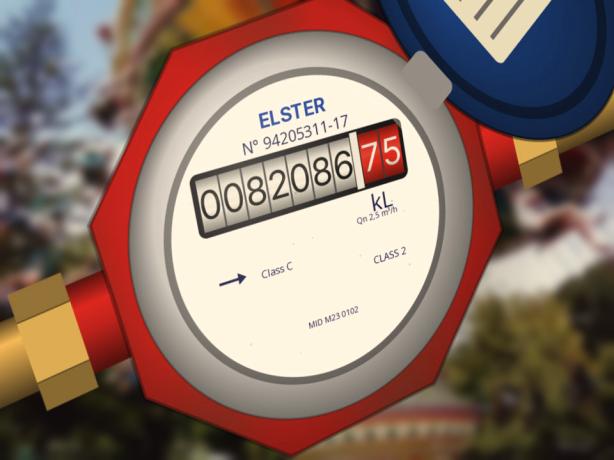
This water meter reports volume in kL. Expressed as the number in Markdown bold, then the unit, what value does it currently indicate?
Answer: **82086.75** kL
